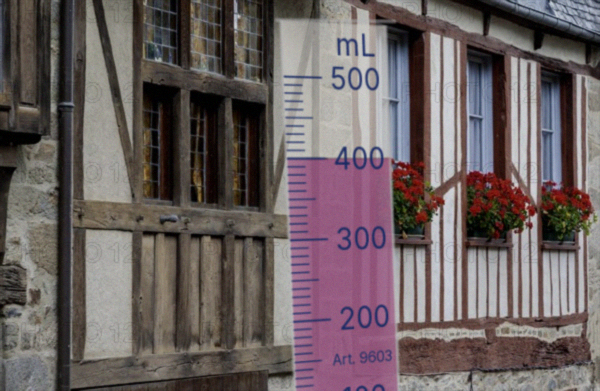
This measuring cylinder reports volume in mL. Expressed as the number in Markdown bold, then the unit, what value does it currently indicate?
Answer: **400** mL
